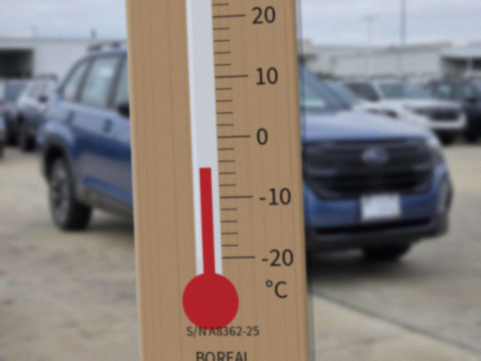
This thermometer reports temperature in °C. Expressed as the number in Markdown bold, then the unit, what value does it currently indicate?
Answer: **-5** °C
